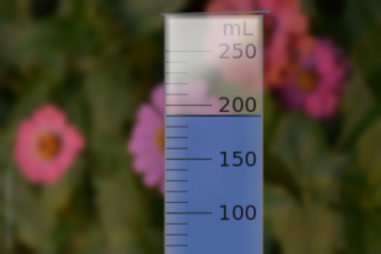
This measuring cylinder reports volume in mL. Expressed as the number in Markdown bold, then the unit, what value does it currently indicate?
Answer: **190** mL
